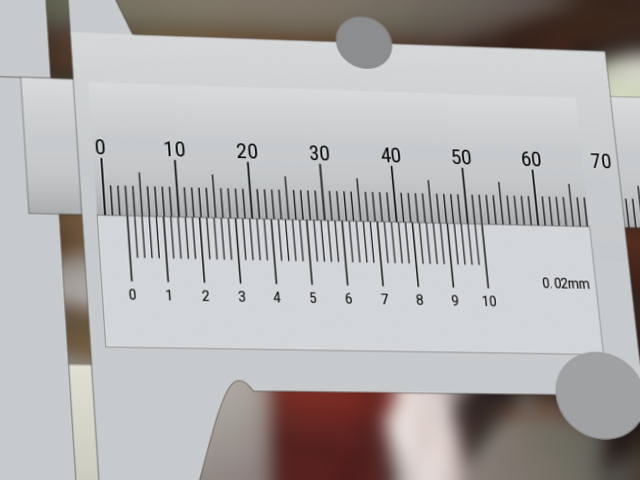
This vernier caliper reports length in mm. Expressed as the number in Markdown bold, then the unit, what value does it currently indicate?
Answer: **3.0** mm
